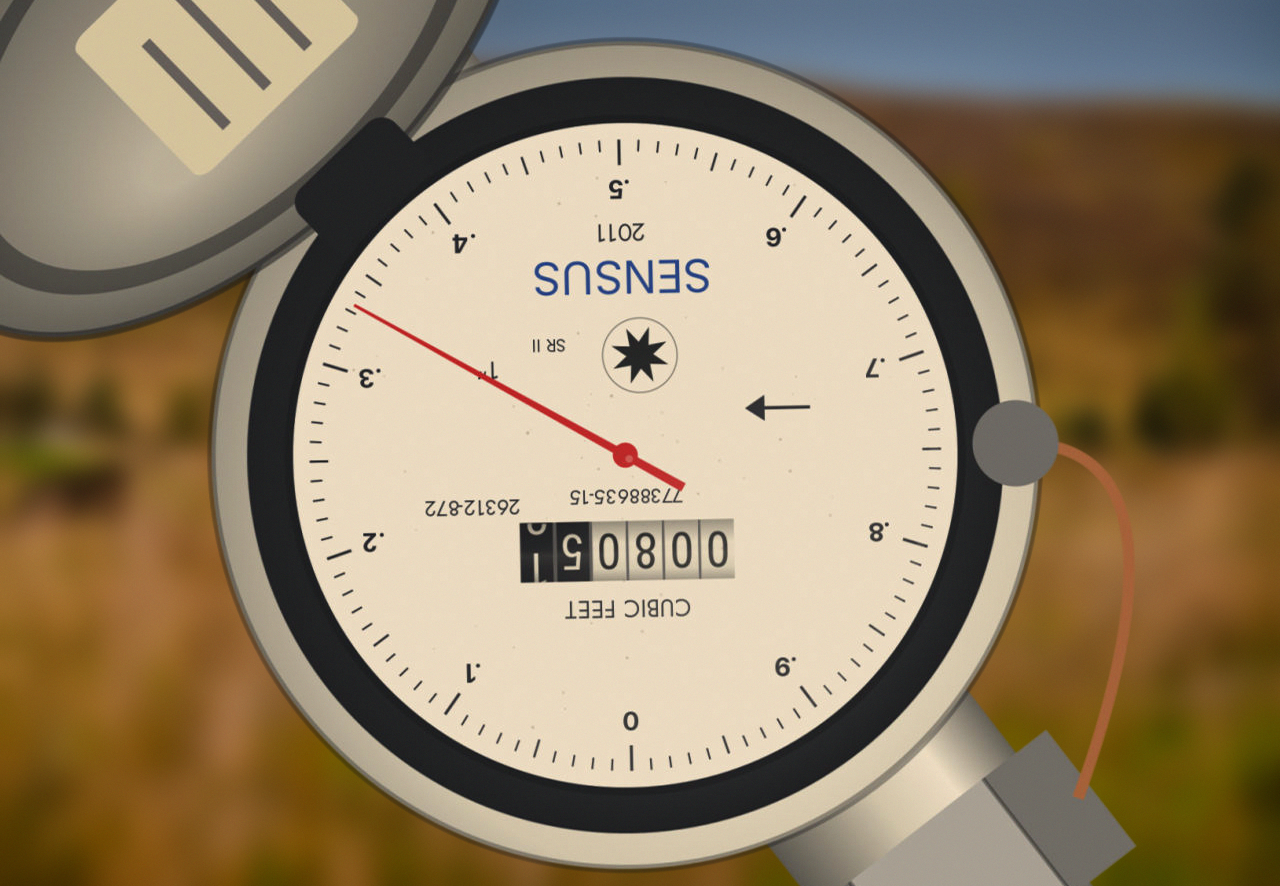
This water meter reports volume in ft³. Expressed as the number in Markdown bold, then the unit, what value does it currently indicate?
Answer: **8051.33** ft³
